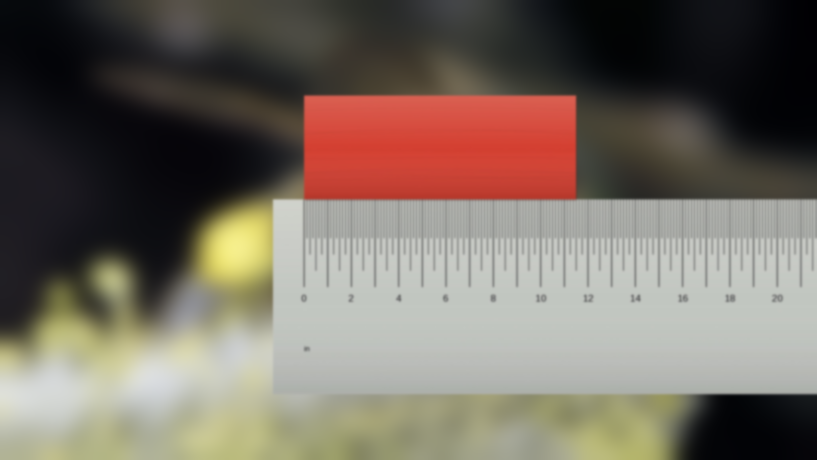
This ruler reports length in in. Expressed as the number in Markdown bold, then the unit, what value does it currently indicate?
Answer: **11.5** in
